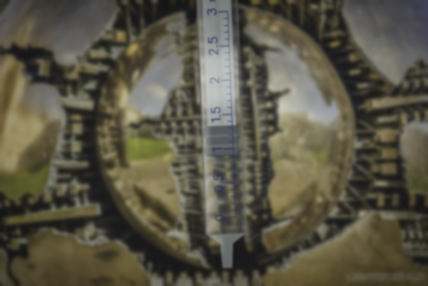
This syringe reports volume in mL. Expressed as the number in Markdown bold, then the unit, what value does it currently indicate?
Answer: **0.9** mL
